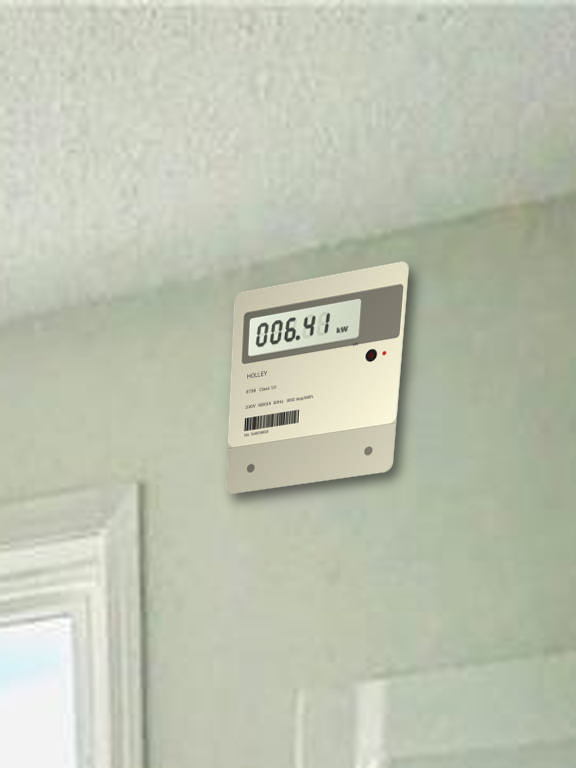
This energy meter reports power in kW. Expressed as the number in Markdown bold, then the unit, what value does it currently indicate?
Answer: **6.41** kW
